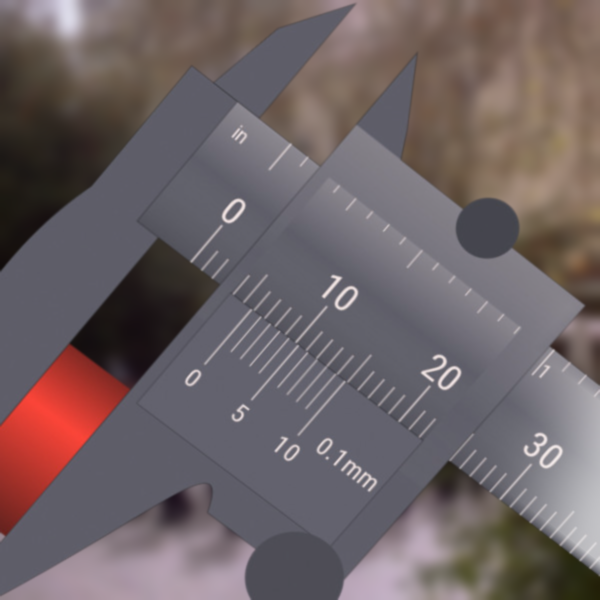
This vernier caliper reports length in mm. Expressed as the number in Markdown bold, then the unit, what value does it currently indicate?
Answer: **5.8** mm
